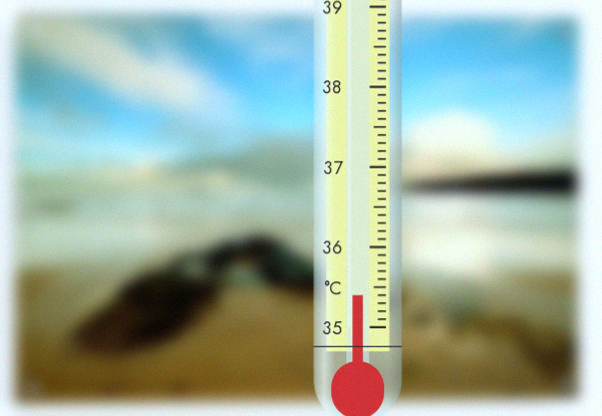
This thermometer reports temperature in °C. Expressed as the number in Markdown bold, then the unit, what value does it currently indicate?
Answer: **35.4** °C
